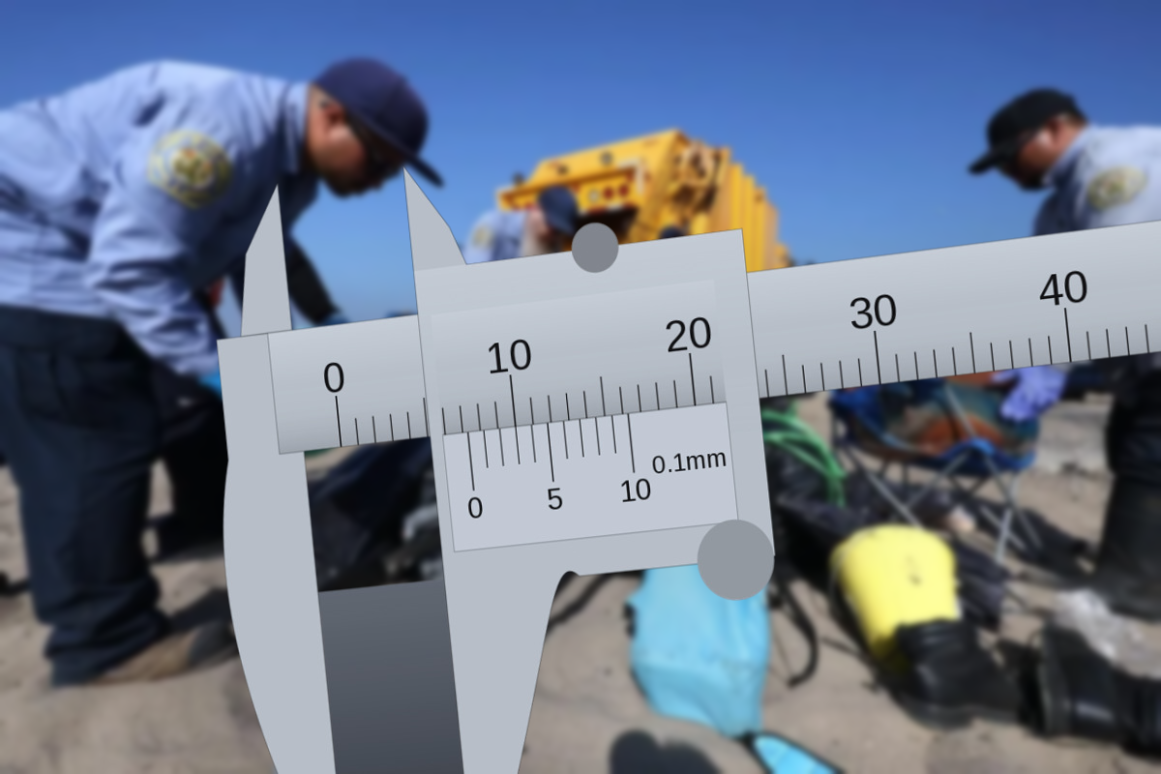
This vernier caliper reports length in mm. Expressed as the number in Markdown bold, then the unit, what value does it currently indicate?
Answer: **7.3** mm
